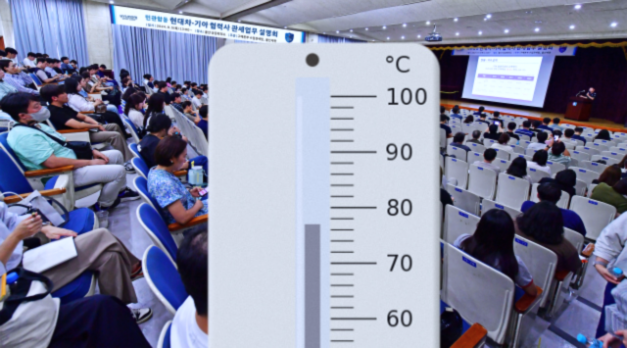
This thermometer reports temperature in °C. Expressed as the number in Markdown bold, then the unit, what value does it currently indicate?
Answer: **77** °C
